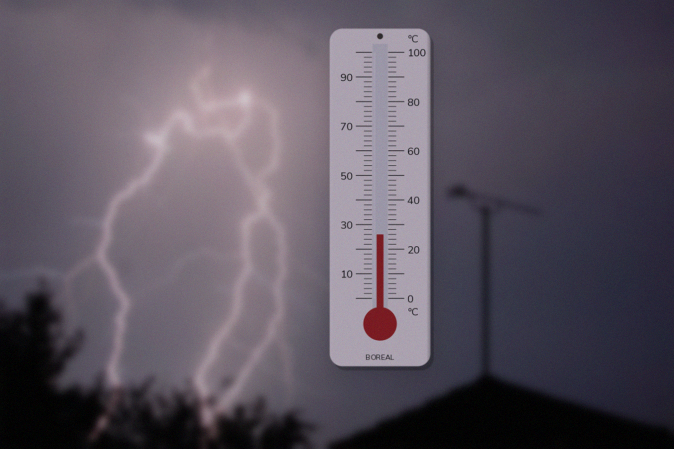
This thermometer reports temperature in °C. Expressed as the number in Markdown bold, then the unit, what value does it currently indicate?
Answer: **26** °C
